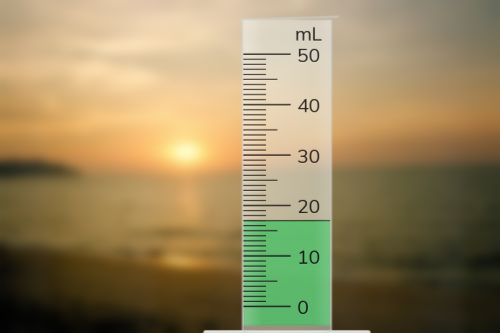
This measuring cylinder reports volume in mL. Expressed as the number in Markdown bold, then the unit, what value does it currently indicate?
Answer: **17** mL
